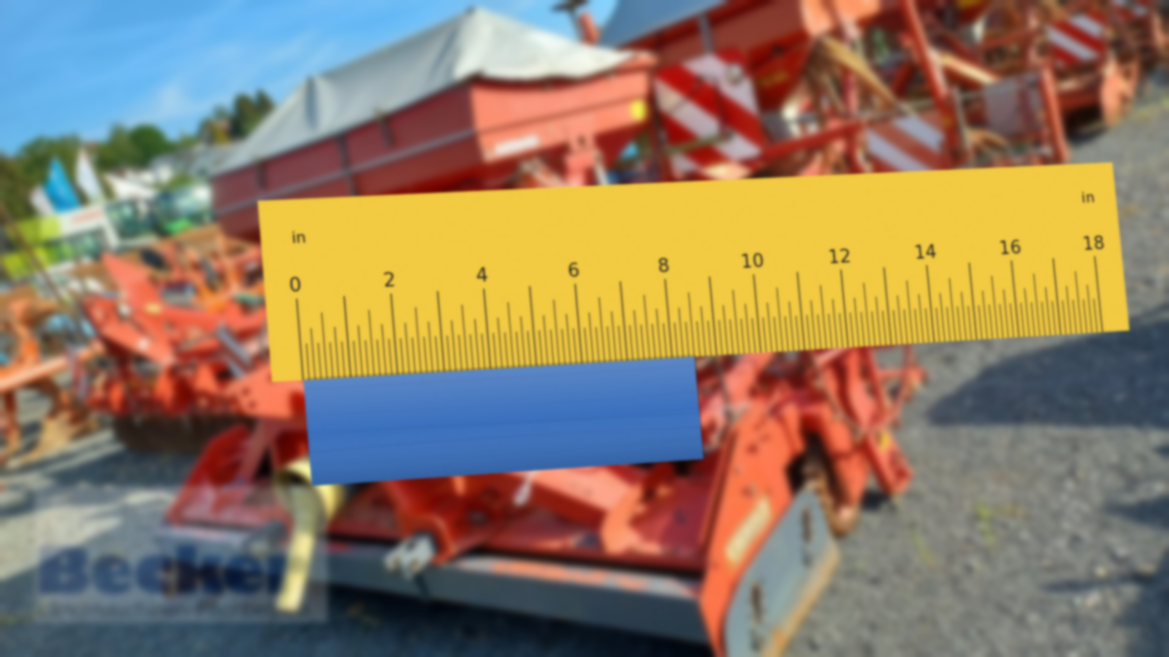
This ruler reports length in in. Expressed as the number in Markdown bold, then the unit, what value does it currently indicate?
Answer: **8.5** in
